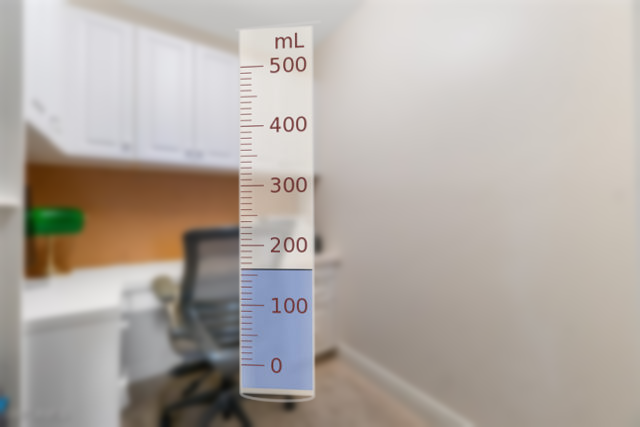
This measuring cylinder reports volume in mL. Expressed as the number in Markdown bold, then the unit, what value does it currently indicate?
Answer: **160** mL
